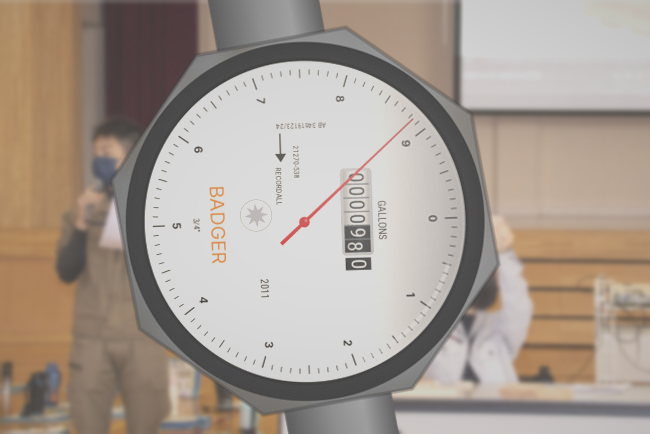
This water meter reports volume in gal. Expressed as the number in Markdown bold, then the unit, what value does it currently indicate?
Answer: **978.8** gal
